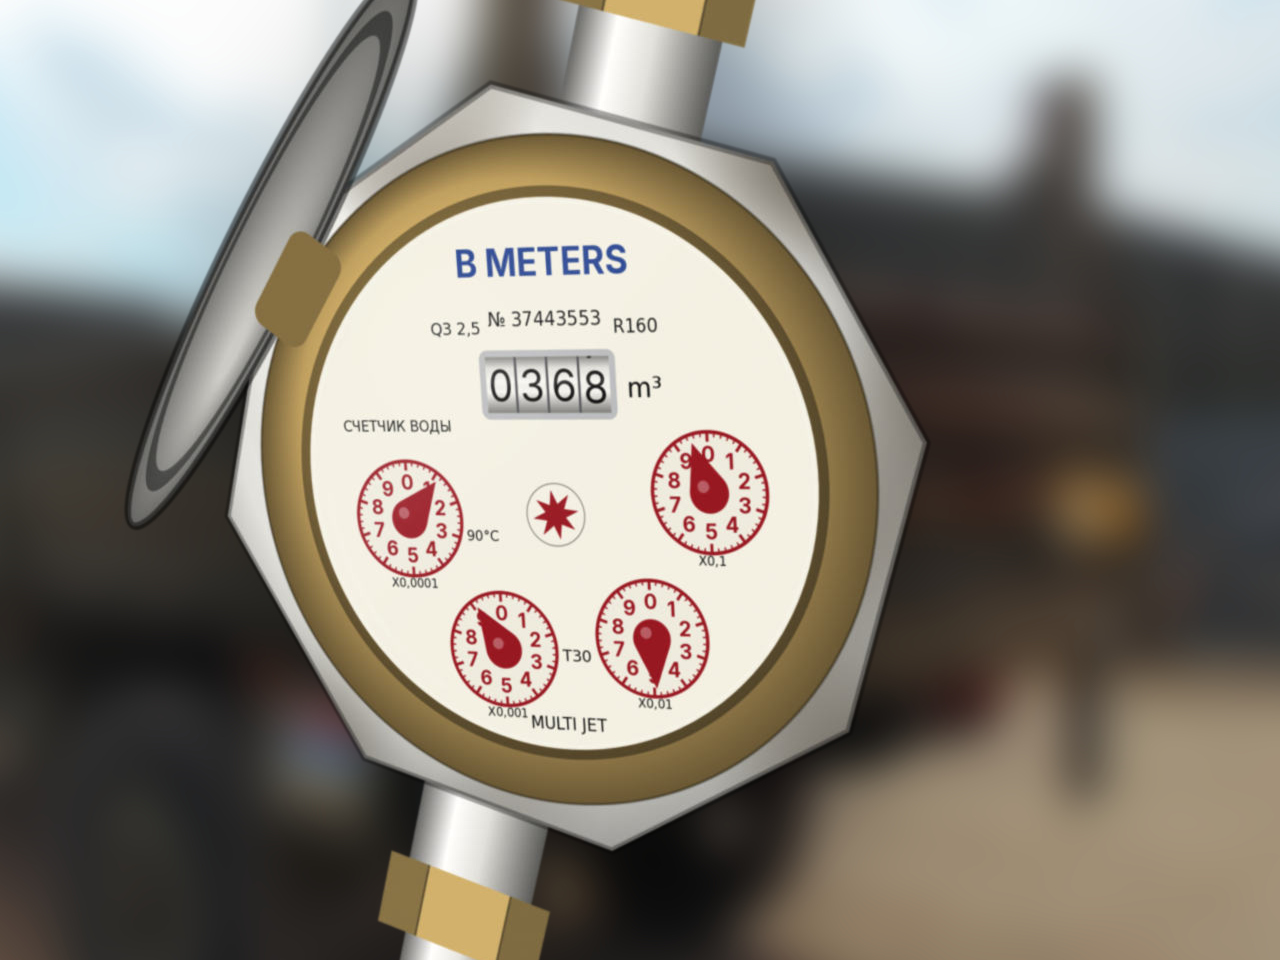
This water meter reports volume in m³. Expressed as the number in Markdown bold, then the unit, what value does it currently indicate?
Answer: **367.9491** m³
